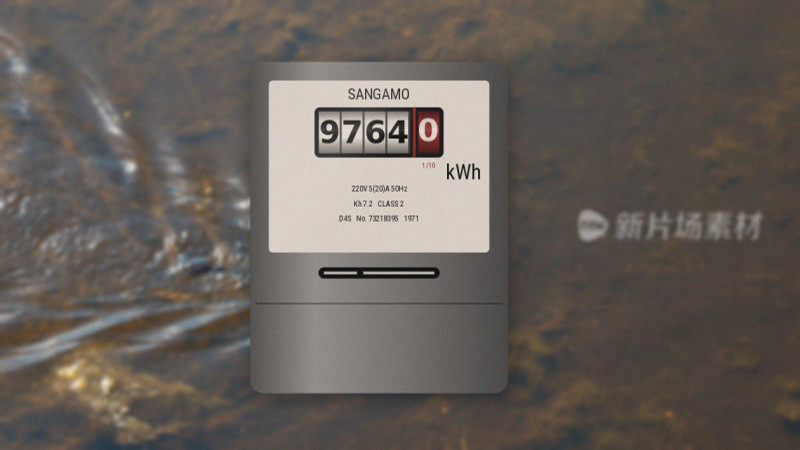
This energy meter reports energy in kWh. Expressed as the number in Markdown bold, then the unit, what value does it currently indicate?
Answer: **9764.0** kWh
